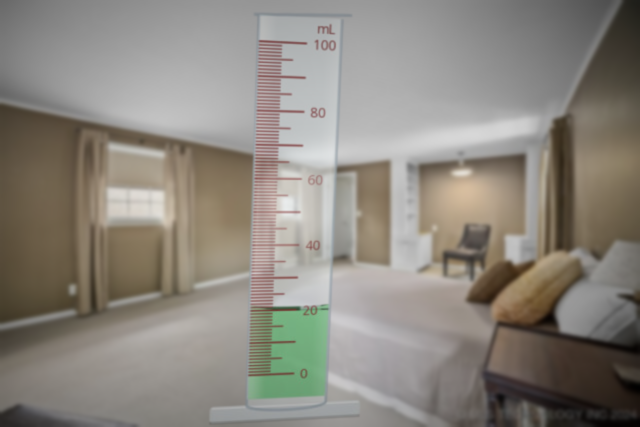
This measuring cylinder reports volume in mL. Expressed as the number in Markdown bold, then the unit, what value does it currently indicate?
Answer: **20** mL
